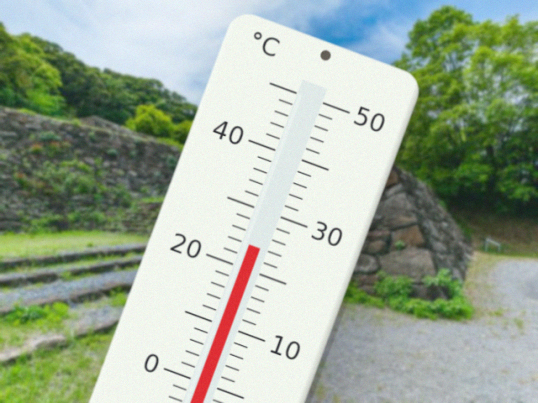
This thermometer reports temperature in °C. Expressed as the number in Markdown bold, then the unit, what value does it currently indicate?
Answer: **24** °C
